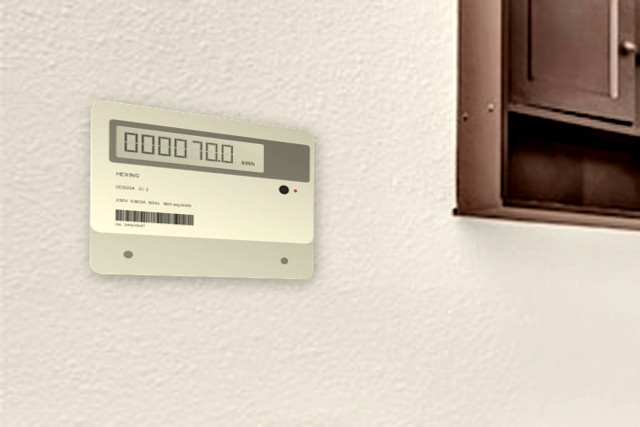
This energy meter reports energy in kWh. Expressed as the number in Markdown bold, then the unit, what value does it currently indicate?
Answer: **70.0** kWh
